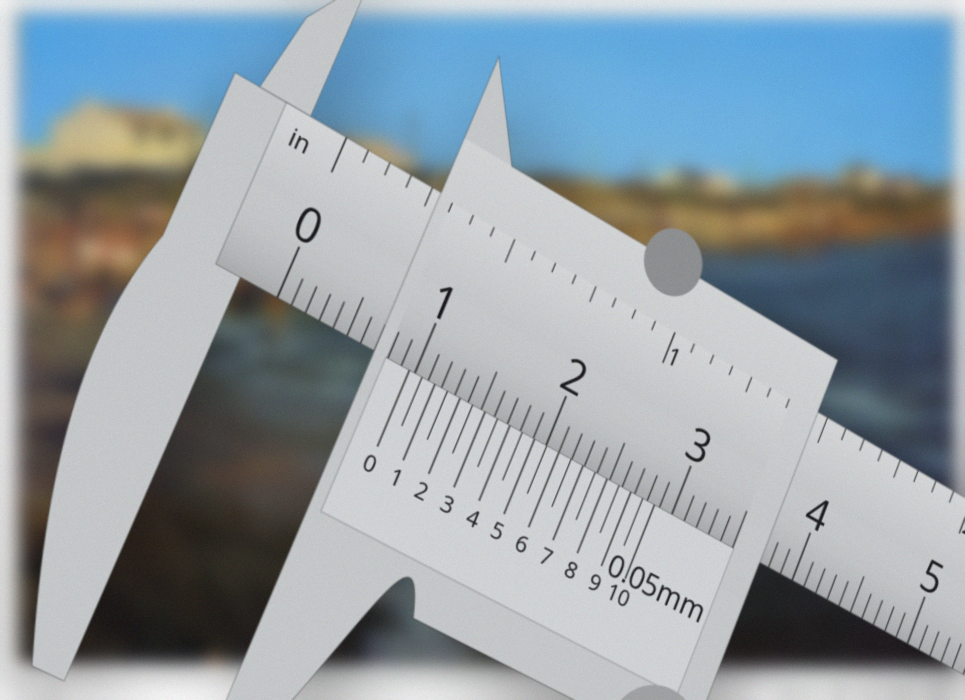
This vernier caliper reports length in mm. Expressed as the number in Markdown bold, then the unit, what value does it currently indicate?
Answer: **9.6** mm
